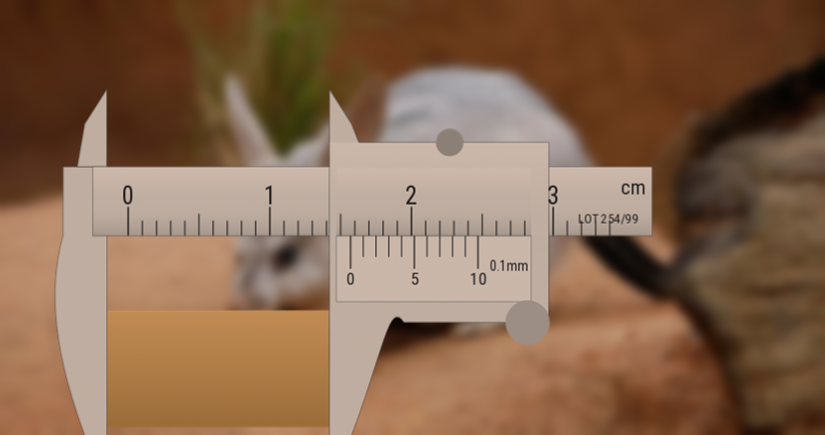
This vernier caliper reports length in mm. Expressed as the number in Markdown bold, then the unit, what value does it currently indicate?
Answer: **15.7** mm
